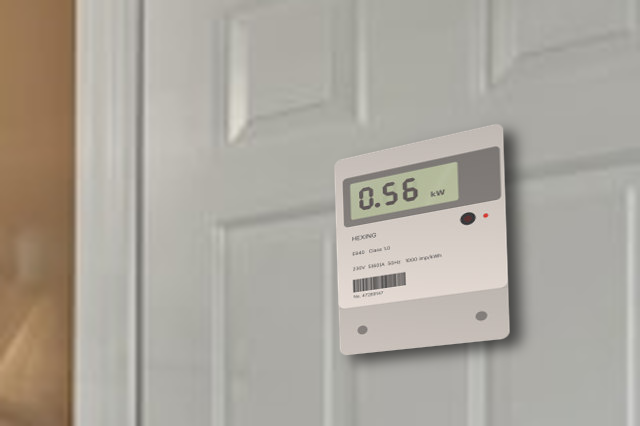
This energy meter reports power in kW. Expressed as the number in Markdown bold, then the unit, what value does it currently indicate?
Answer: **0.56** kW
